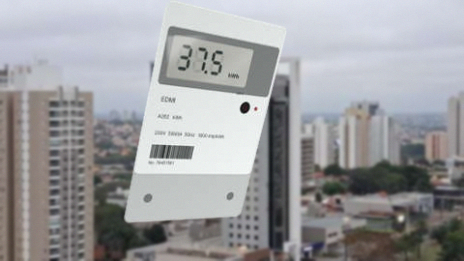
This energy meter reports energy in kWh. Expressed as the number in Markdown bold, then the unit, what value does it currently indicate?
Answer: **37.5** kWh
